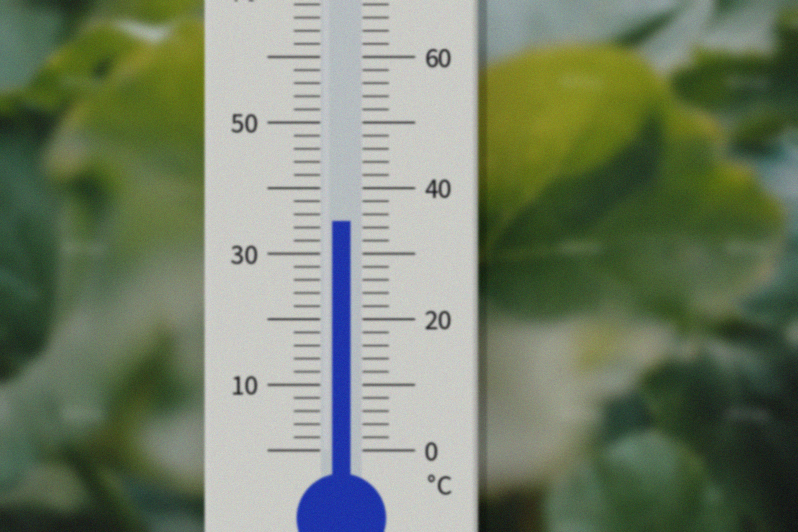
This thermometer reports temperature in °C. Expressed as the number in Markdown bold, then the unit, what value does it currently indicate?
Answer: **35** °C
